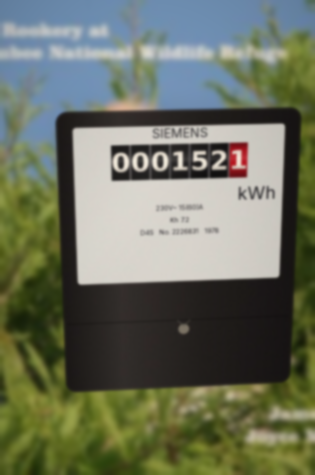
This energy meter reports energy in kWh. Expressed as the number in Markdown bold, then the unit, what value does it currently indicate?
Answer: **152.1** kWh
